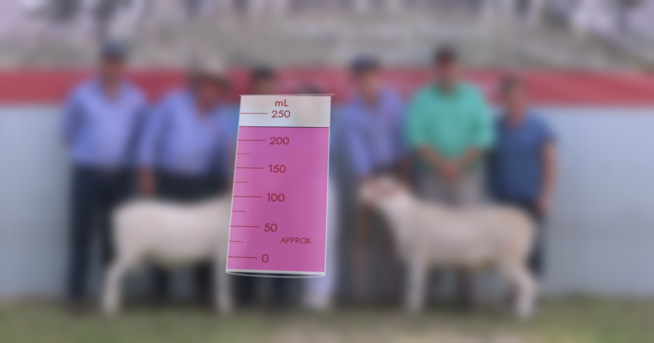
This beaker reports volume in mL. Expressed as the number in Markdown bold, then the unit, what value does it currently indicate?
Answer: **225** mL
